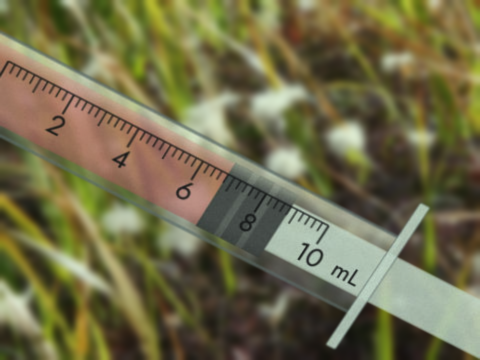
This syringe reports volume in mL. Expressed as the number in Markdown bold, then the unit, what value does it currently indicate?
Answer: **6.8** mL
